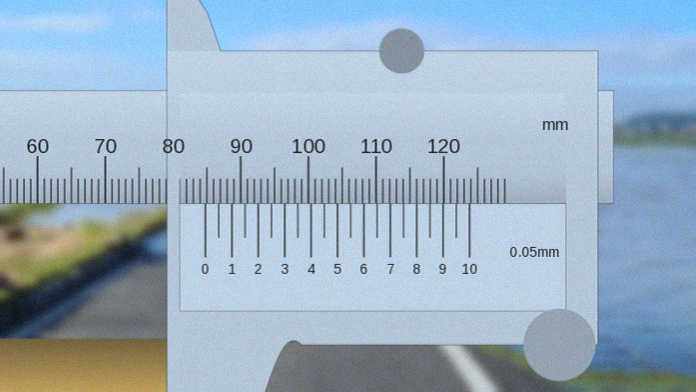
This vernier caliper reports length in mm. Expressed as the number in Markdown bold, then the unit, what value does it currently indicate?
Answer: **84.8** mm
